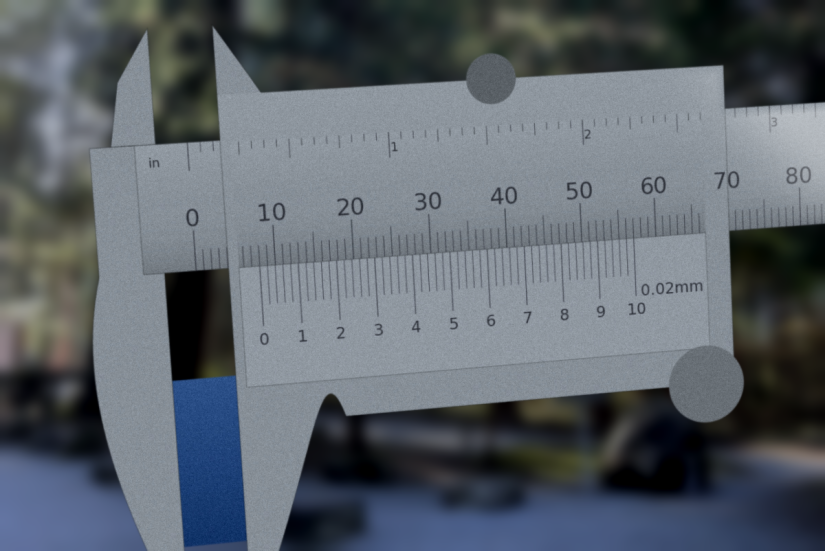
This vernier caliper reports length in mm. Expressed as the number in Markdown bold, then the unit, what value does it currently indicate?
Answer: **8.0** mm
